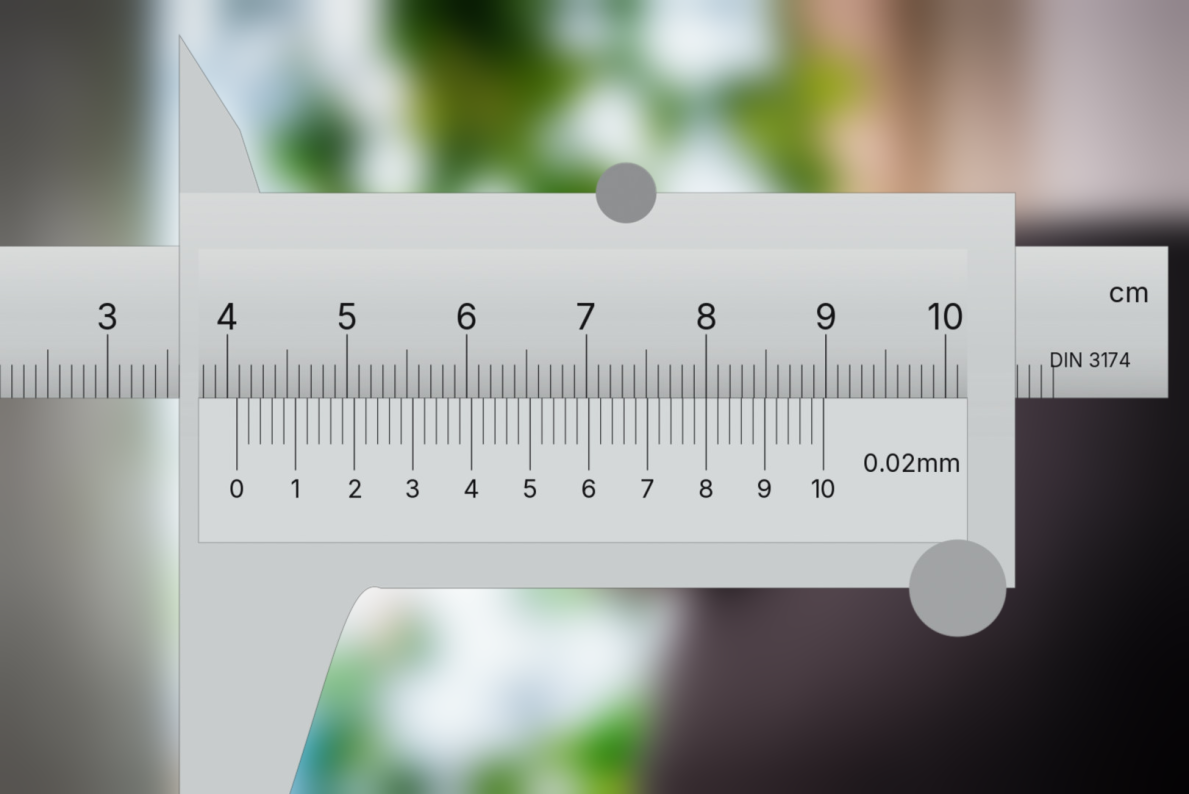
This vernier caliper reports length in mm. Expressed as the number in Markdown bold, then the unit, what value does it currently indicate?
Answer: **40.8** mm
